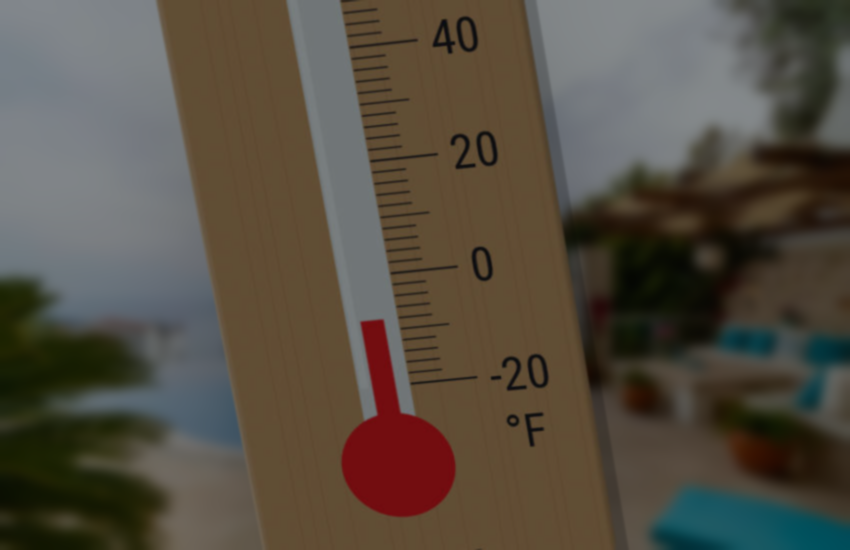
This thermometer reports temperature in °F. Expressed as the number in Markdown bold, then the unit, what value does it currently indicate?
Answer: **-8** °F
